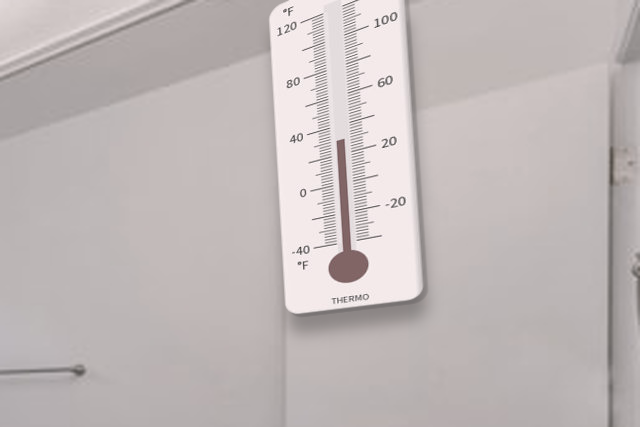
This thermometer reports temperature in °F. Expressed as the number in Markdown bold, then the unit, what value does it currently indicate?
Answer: **30** °F
